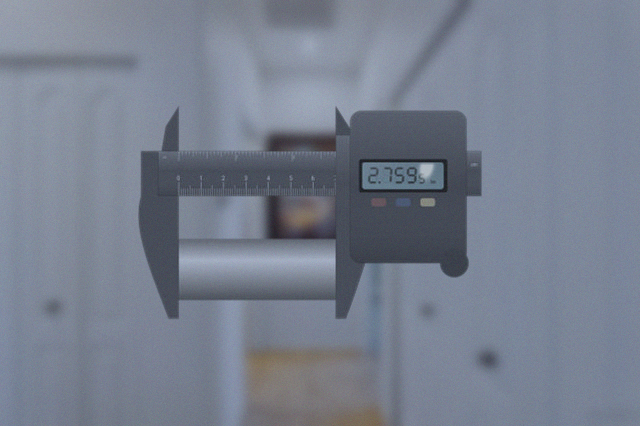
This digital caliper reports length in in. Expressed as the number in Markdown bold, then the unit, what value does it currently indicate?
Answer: **2.7595** in
